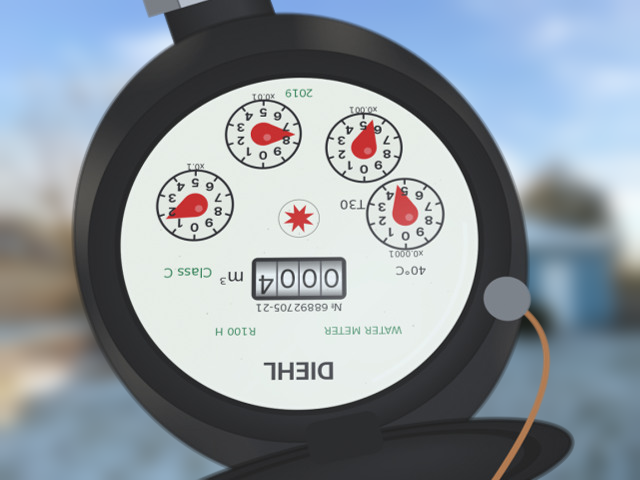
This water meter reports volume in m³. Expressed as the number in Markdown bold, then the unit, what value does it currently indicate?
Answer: **4.1754** m³
